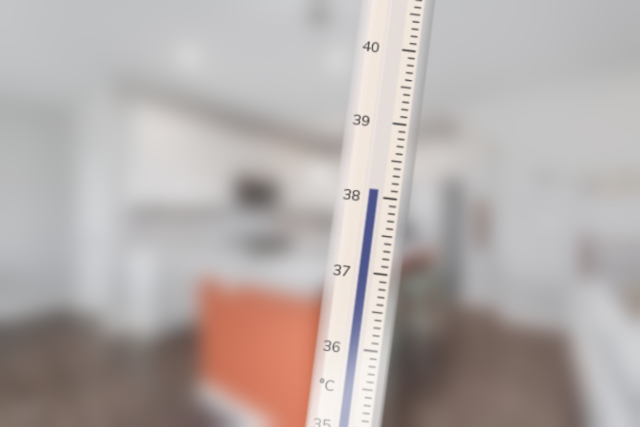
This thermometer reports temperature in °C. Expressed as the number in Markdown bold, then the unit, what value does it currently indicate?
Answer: **38.1** °C
